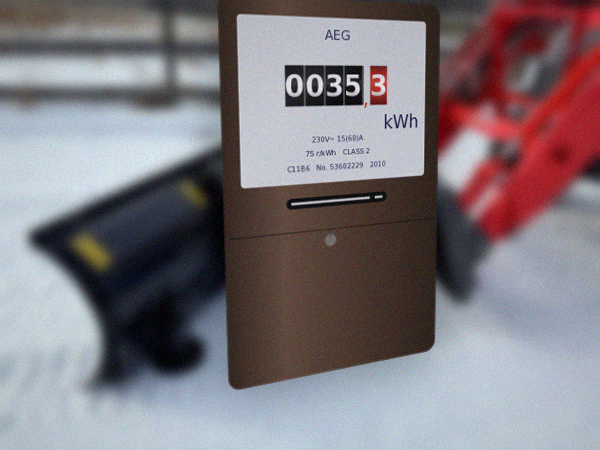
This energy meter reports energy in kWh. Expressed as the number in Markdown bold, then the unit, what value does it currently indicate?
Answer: **35.3** kWh
